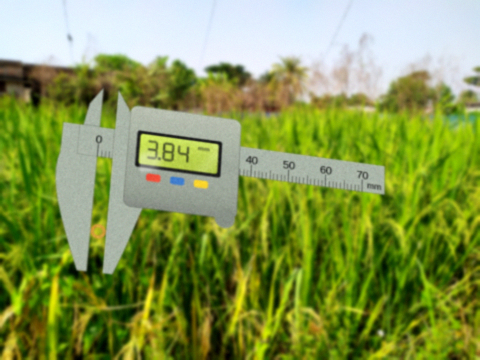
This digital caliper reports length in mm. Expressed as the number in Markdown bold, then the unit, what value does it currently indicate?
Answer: **3.84** mm
